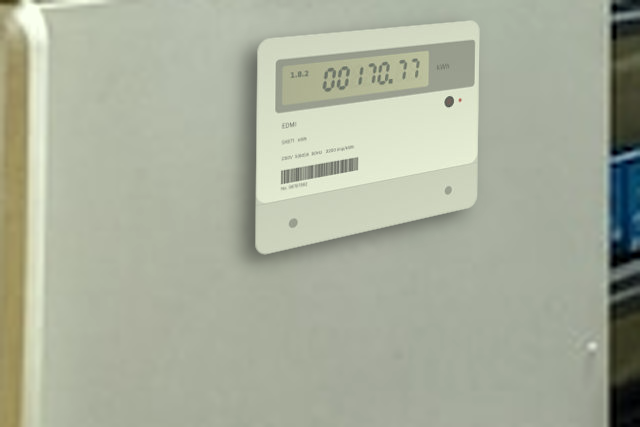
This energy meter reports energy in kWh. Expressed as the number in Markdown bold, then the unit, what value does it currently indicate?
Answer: **170.77** kWh
